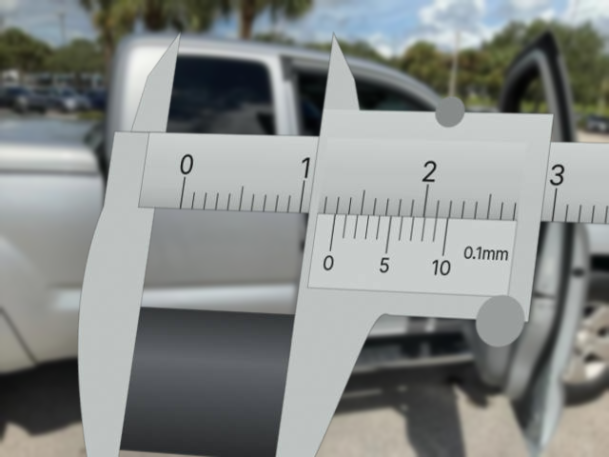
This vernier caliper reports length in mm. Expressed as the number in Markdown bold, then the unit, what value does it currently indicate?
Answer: **12.9** mm
